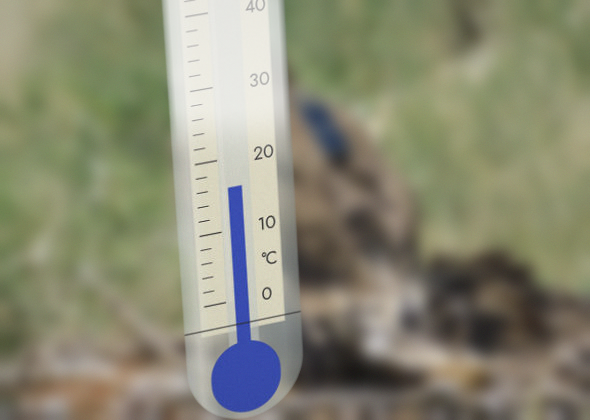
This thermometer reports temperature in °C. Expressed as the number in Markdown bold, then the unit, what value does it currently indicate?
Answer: **16** °C
